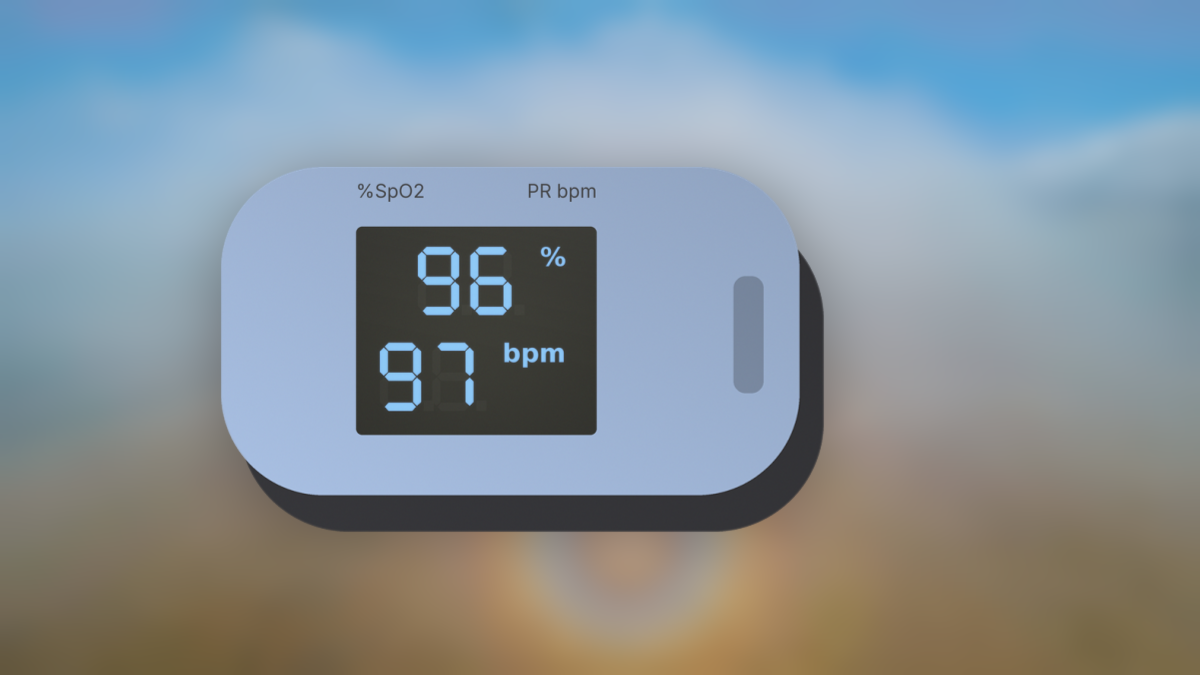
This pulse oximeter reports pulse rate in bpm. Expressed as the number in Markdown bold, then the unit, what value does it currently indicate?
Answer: **97** bpm
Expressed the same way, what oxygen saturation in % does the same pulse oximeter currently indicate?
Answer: **96** %
